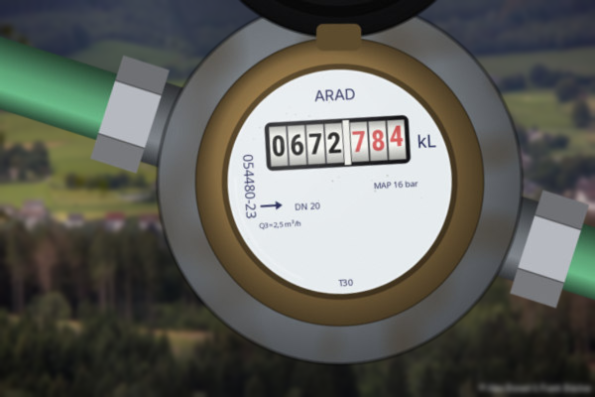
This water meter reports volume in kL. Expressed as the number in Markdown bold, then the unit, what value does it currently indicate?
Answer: **672.784** kL
